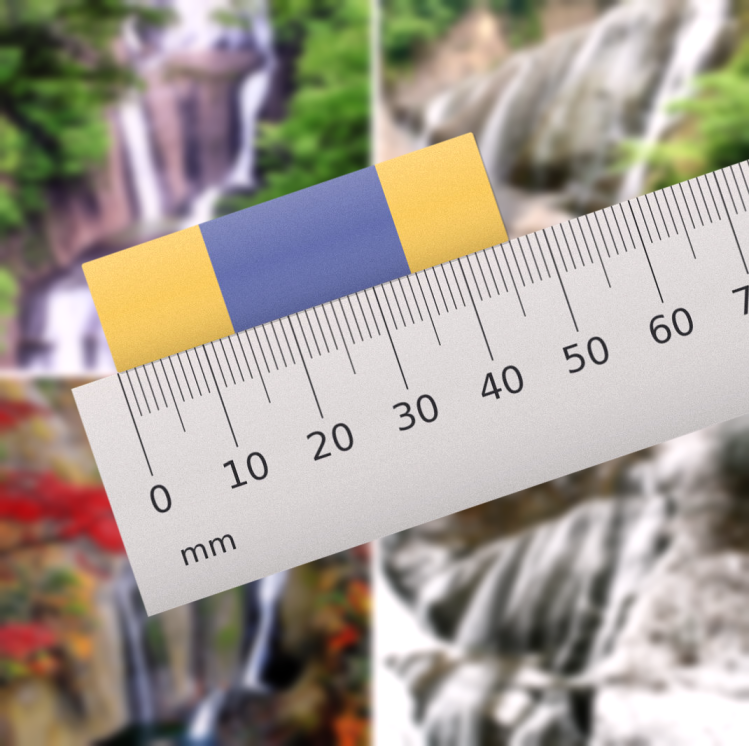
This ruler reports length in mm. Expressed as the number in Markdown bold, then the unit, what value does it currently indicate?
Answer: **46** mm
